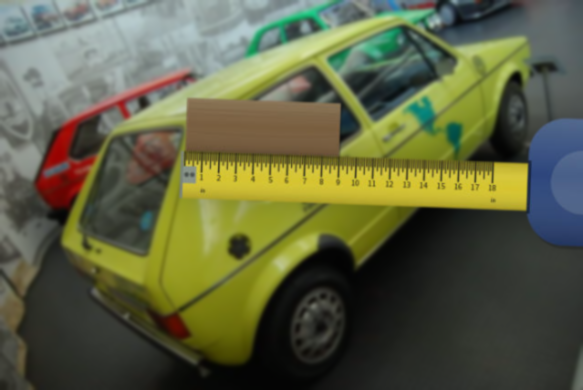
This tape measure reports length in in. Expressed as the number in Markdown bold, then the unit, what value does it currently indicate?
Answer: **9** in
